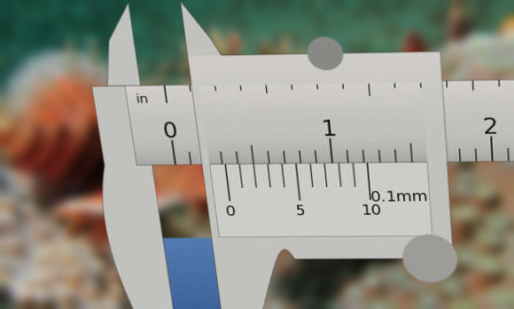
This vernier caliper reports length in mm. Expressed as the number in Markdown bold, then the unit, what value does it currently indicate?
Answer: **3.2** mm
